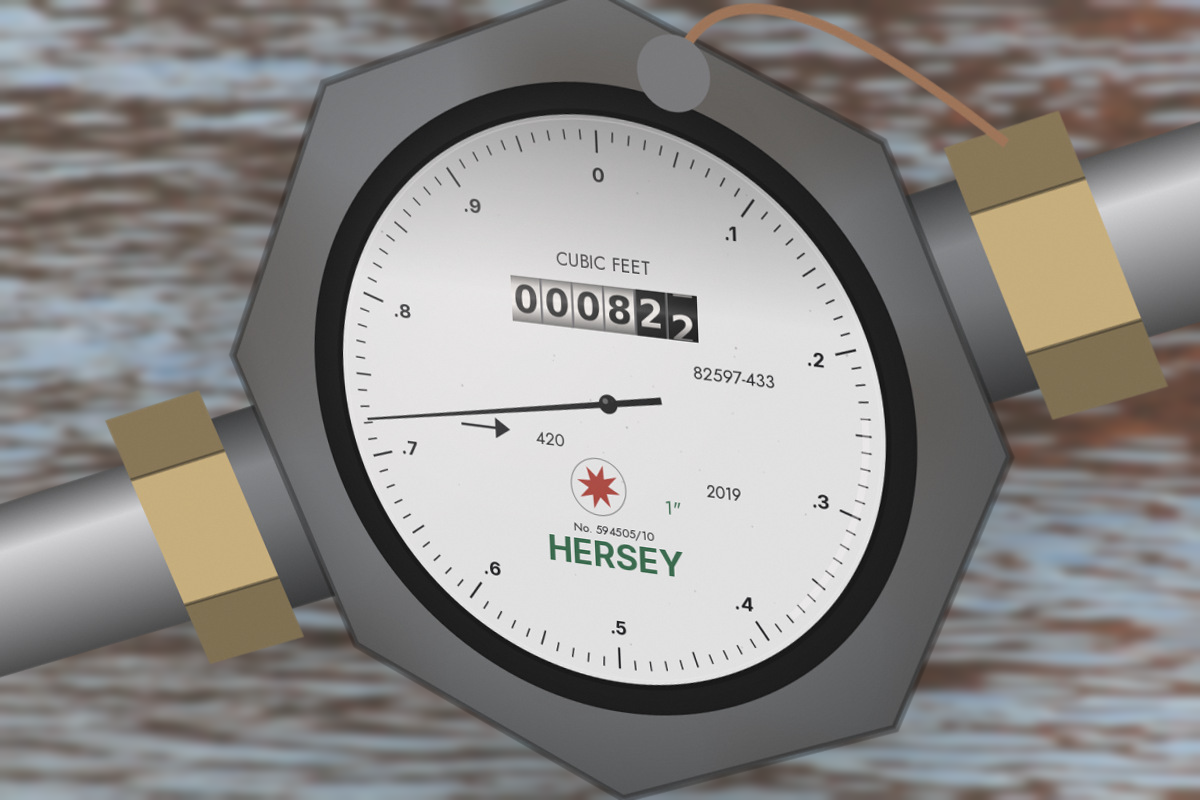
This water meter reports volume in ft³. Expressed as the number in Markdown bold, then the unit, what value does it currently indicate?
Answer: **821.72** ft³
